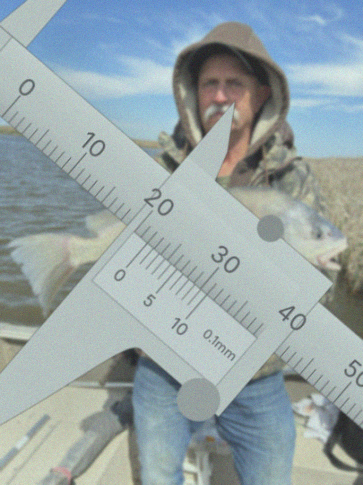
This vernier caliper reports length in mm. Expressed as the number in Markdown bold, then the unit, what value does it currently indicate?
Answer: **22.0** mm
